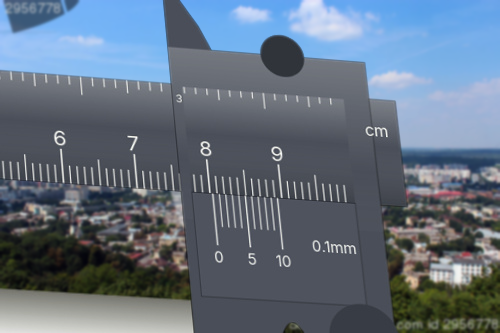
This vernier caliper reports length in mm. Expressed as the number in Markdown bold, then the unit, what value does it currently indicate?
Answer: **80.4** mm
